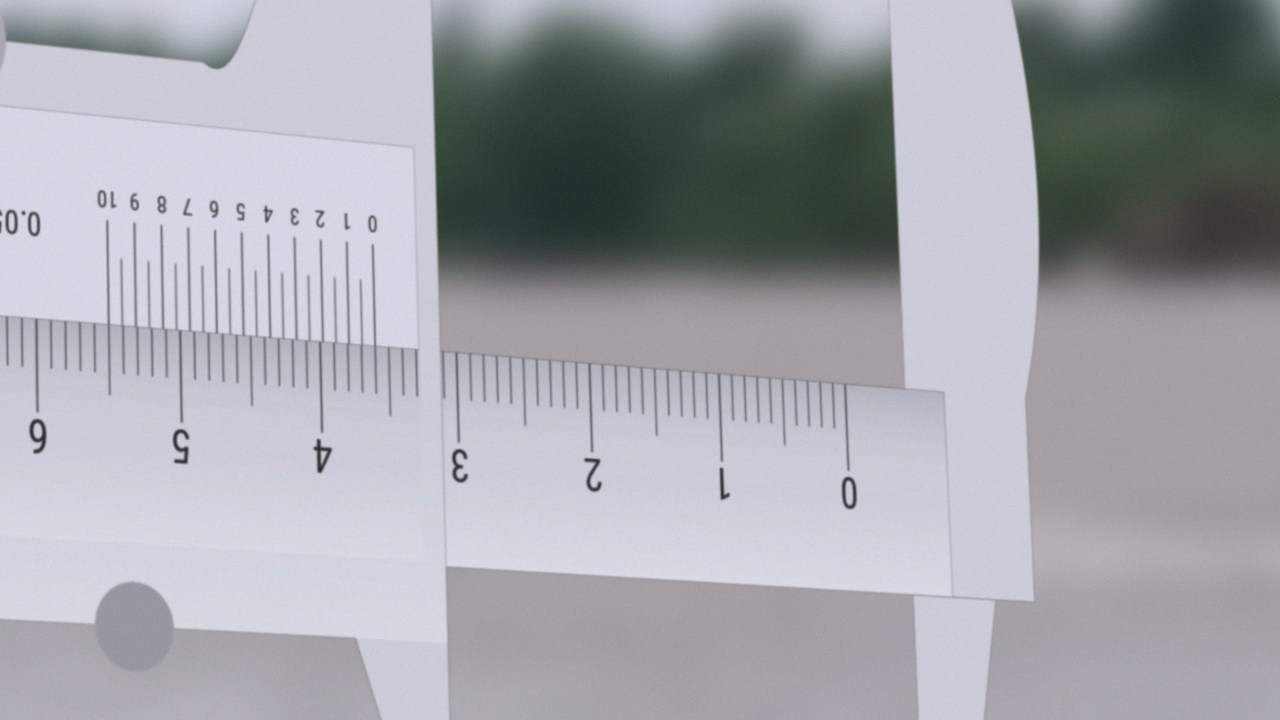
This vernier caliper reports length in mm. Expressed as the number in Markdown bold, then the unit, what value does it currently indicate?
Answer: **36.0** mm
